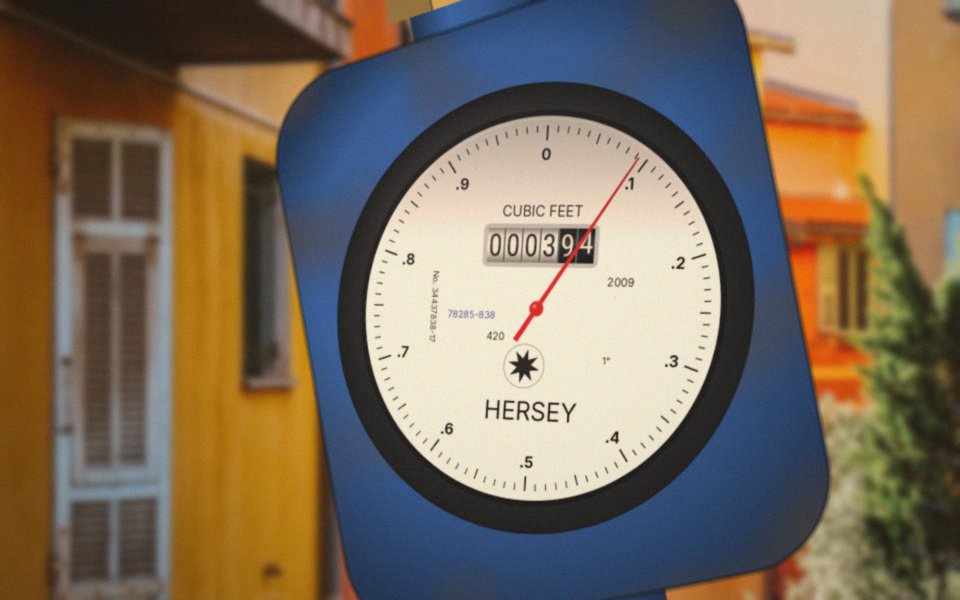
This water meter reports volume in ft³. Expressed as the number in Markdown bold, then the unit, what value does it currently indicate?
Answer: **394.09** ft³
